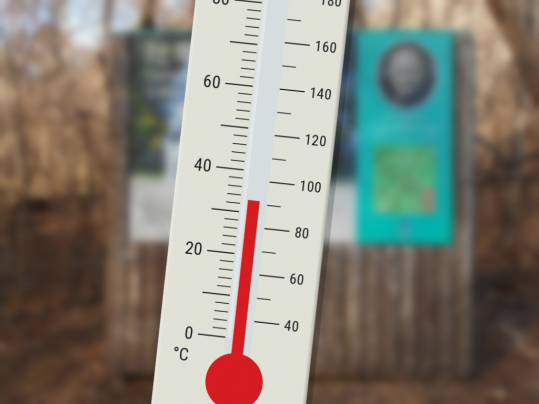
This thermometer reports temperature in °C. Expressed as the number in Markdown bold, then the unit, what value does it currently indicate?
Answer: **33** °C
